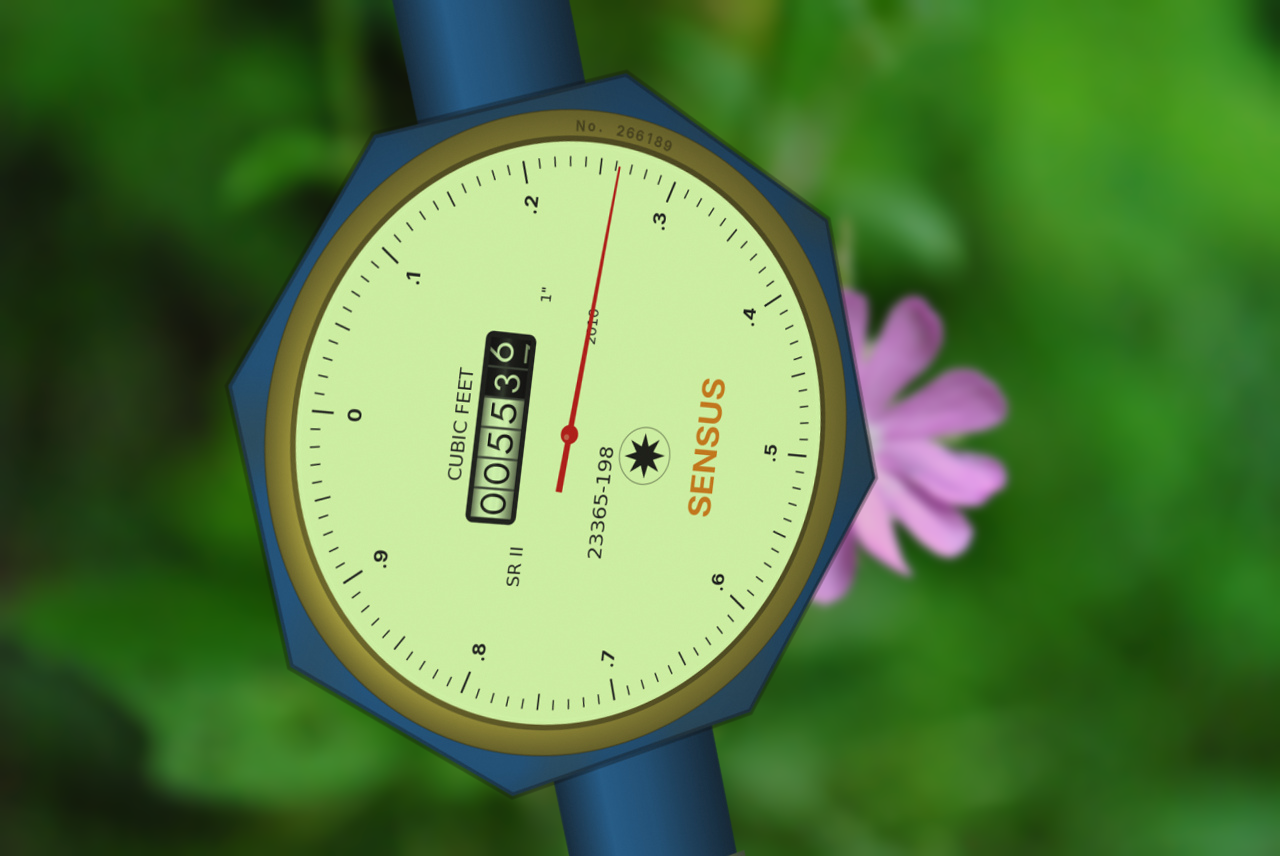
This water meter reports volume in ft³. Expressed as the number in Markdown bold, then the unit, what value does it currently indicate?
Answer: **5536.26** ft³
